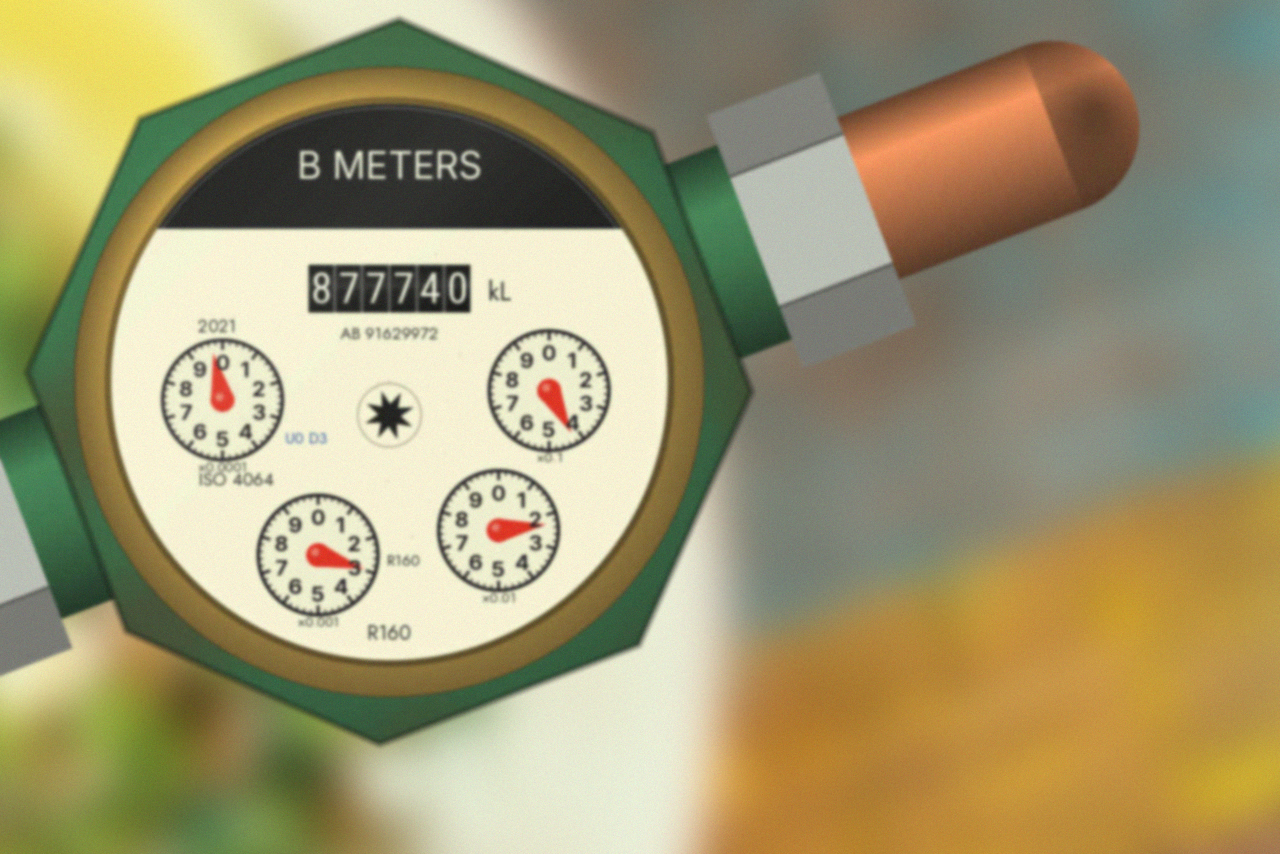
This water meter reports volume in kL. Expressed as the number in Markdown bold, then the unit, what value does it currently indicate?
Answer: **877740.4229** kL
